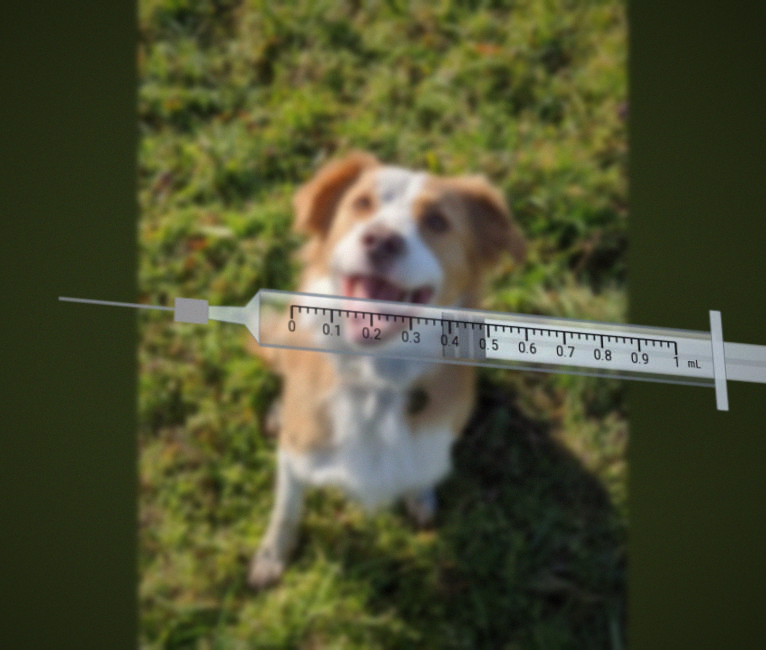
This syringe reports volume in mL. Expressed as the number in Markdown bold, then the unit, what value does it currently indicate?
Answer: **0.38** mL
